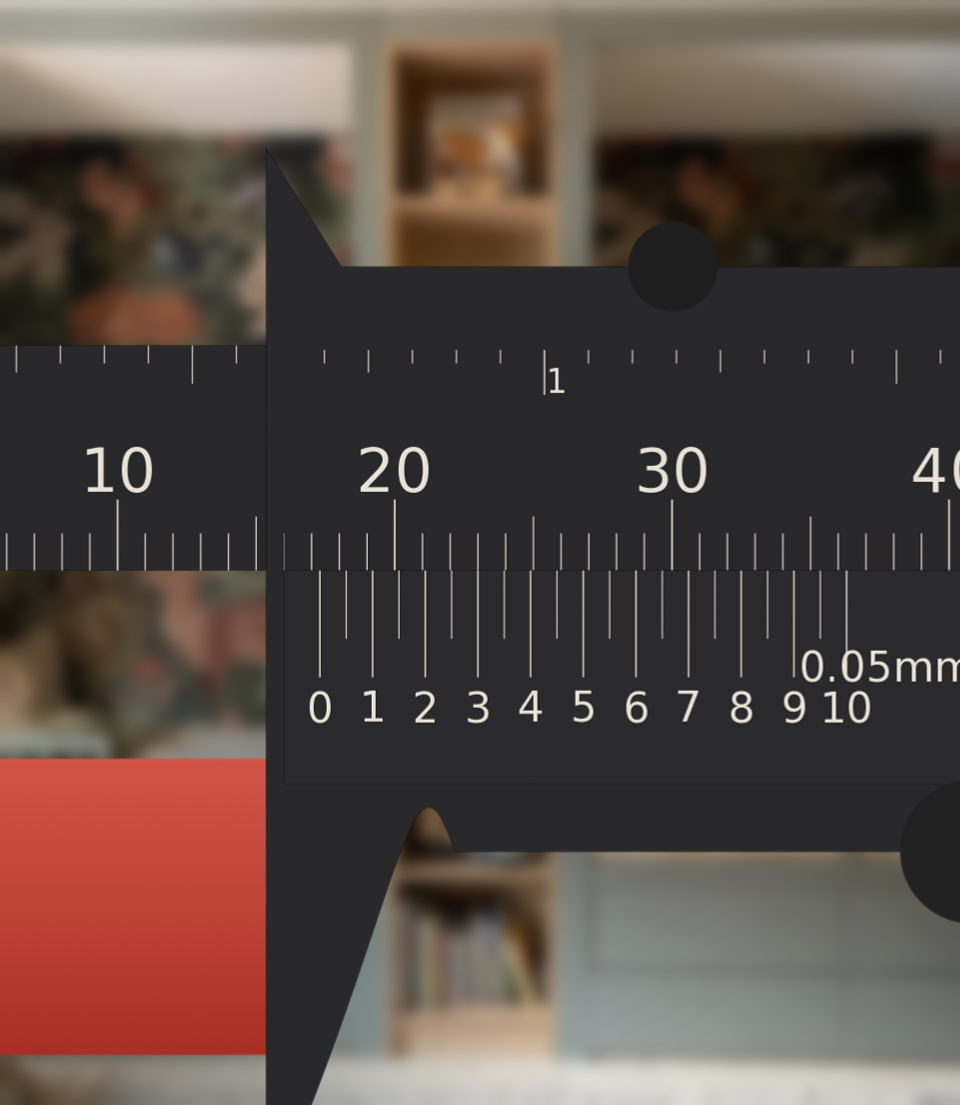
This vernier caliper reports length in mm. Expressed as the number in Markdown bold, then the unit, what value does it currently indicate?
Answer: **17.30** mm
